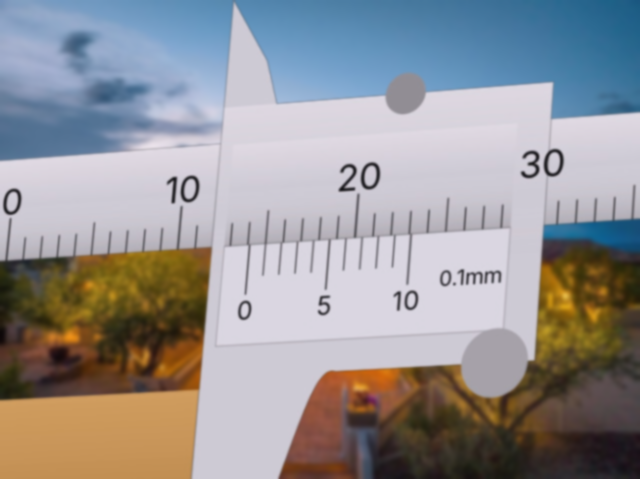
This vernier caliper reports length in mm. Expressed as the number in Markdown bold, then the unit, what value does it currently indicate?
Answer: **14.1** mm
